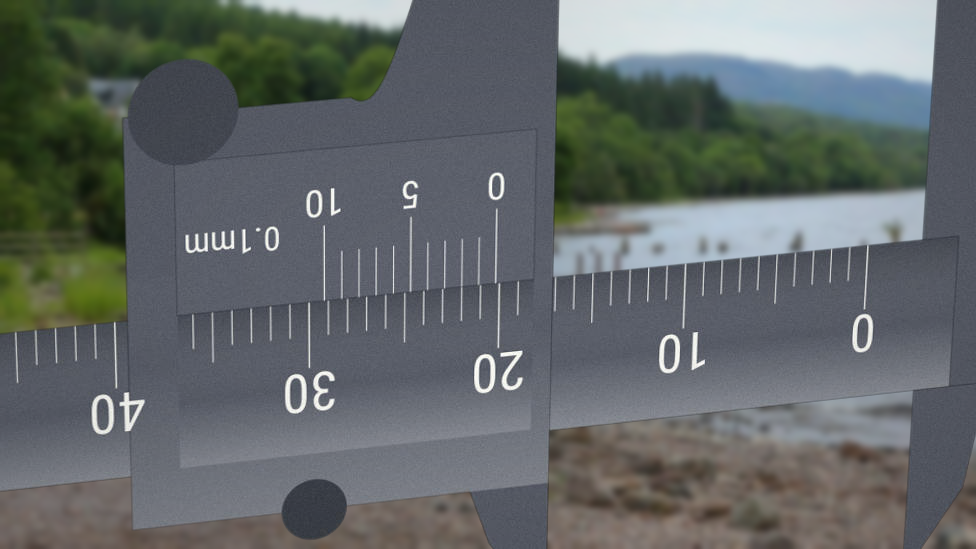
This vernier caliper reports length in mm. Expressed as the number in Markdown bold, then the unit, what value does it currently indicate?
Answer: **20.2** mm
